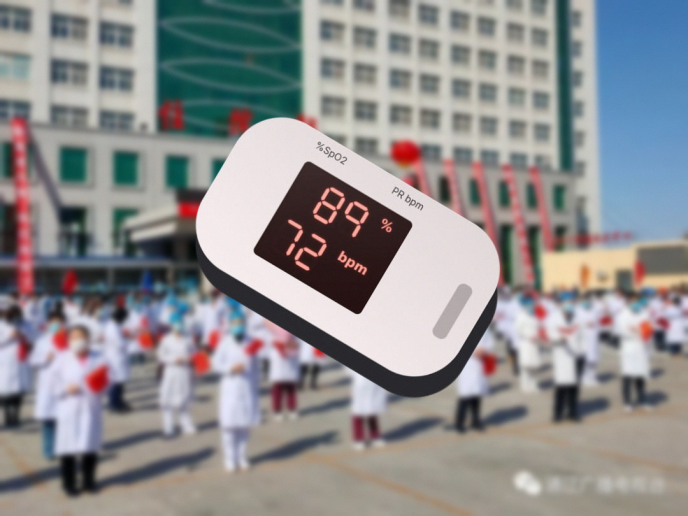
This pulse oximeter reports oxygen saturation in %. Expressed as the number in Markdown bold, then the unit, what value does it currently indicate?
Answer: **89** %
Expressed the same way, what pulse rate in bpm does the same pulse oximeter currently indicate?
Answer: **72** bpm
